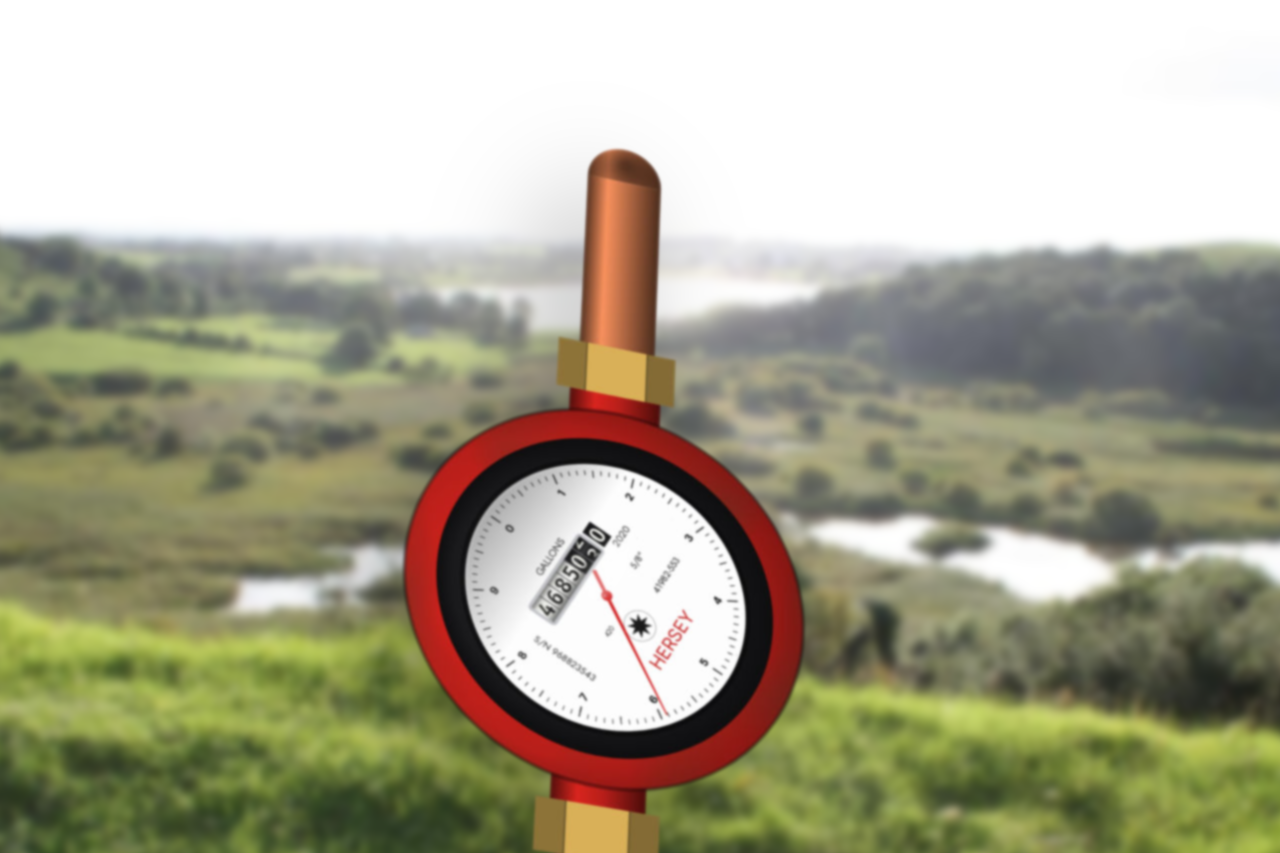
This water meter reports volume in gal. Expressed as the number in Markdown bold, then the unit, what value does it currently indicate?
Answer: **4685025.9** gal
